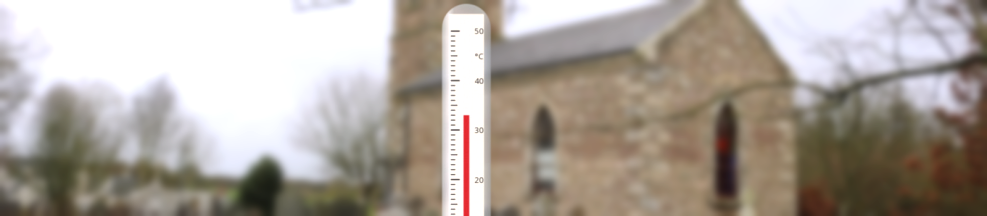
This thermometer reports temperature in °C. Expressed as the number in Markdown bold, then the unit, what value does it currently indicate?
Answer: **33** °C
